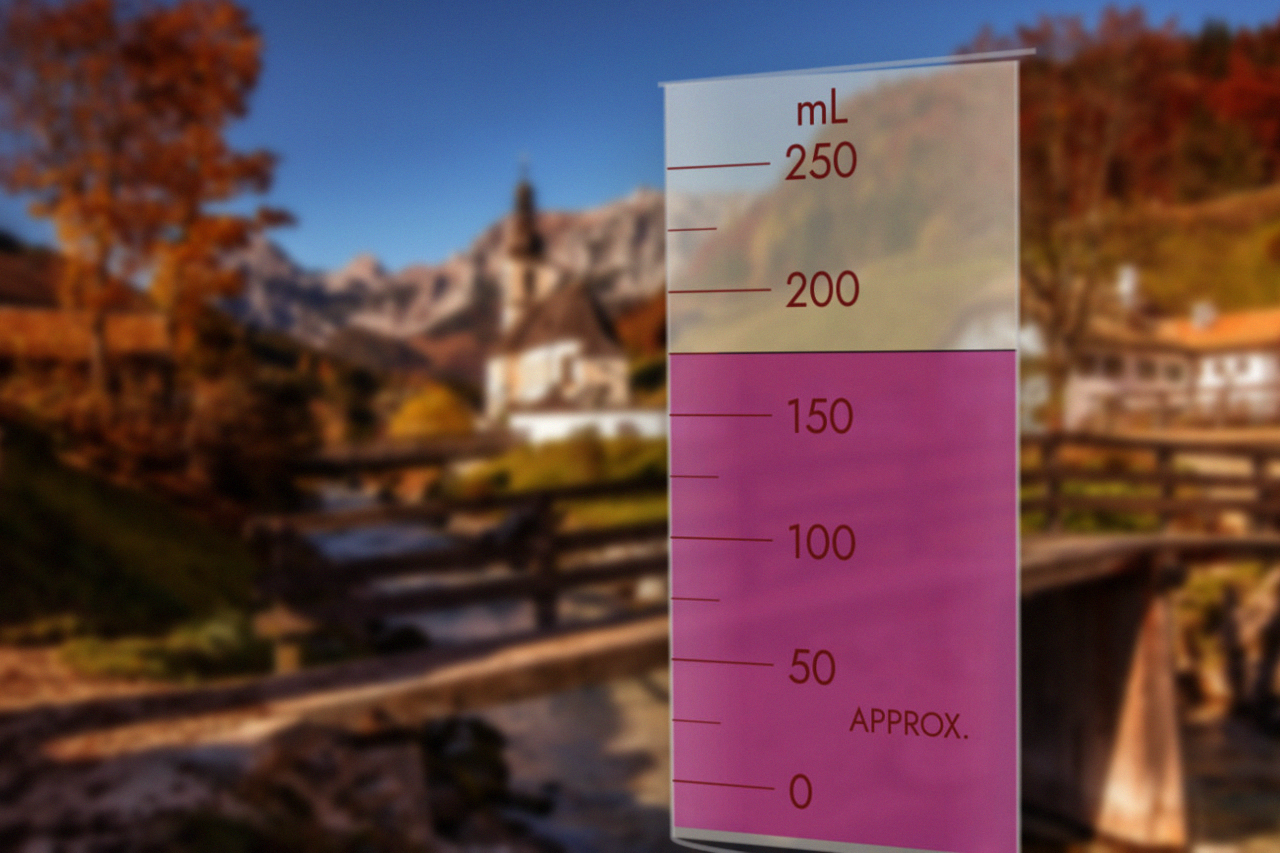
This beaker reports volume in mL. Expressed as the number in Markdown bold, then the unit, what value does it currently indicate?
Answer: **175** mL
